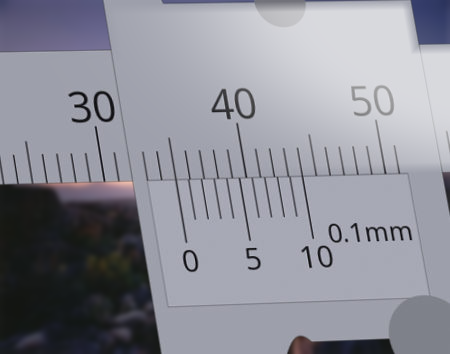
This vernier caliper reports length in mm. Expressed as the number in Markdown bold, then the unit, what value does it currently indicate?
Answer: **35.0** mm
